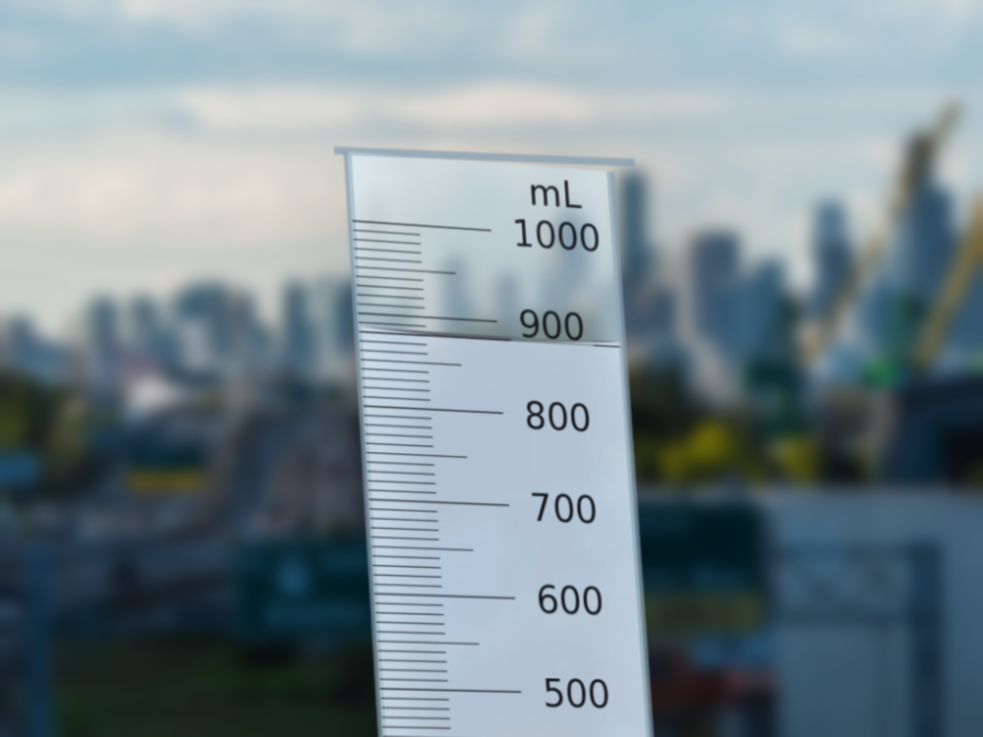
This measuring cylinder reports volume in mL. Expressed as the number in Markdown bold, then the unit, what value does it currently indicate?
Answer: **880** mL
